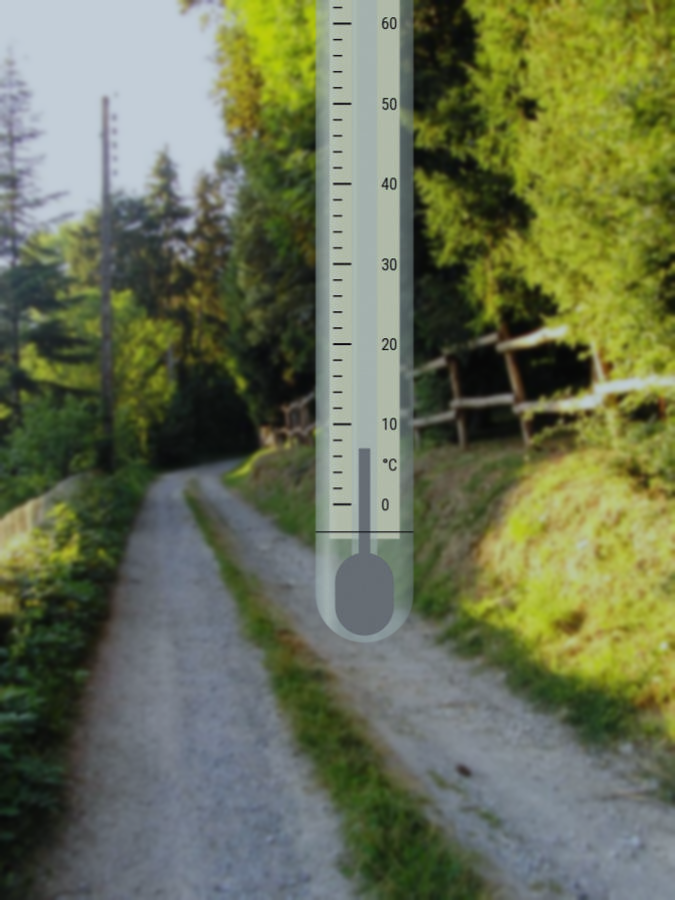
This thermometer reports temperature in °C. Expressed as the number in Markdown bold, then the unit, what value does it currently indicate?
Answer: **7** °C
